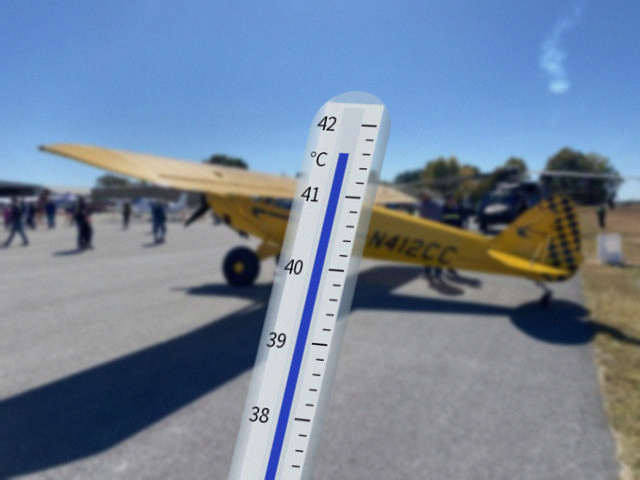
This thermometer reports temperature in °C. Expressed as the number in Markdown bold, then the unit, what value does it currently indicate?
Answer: **41.6** °C
